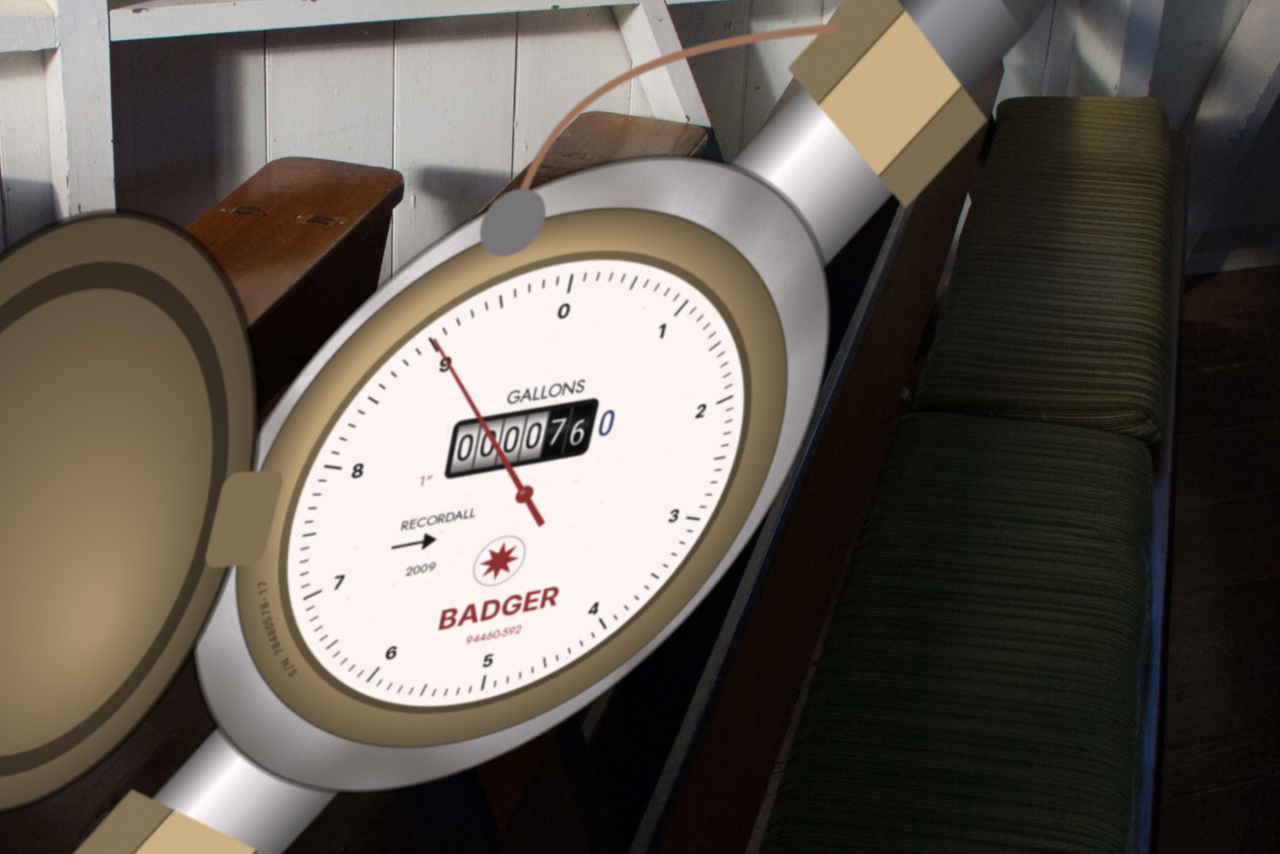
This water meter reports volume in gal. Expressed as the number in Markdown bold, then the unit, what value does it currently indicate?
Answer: **759.0** gal
